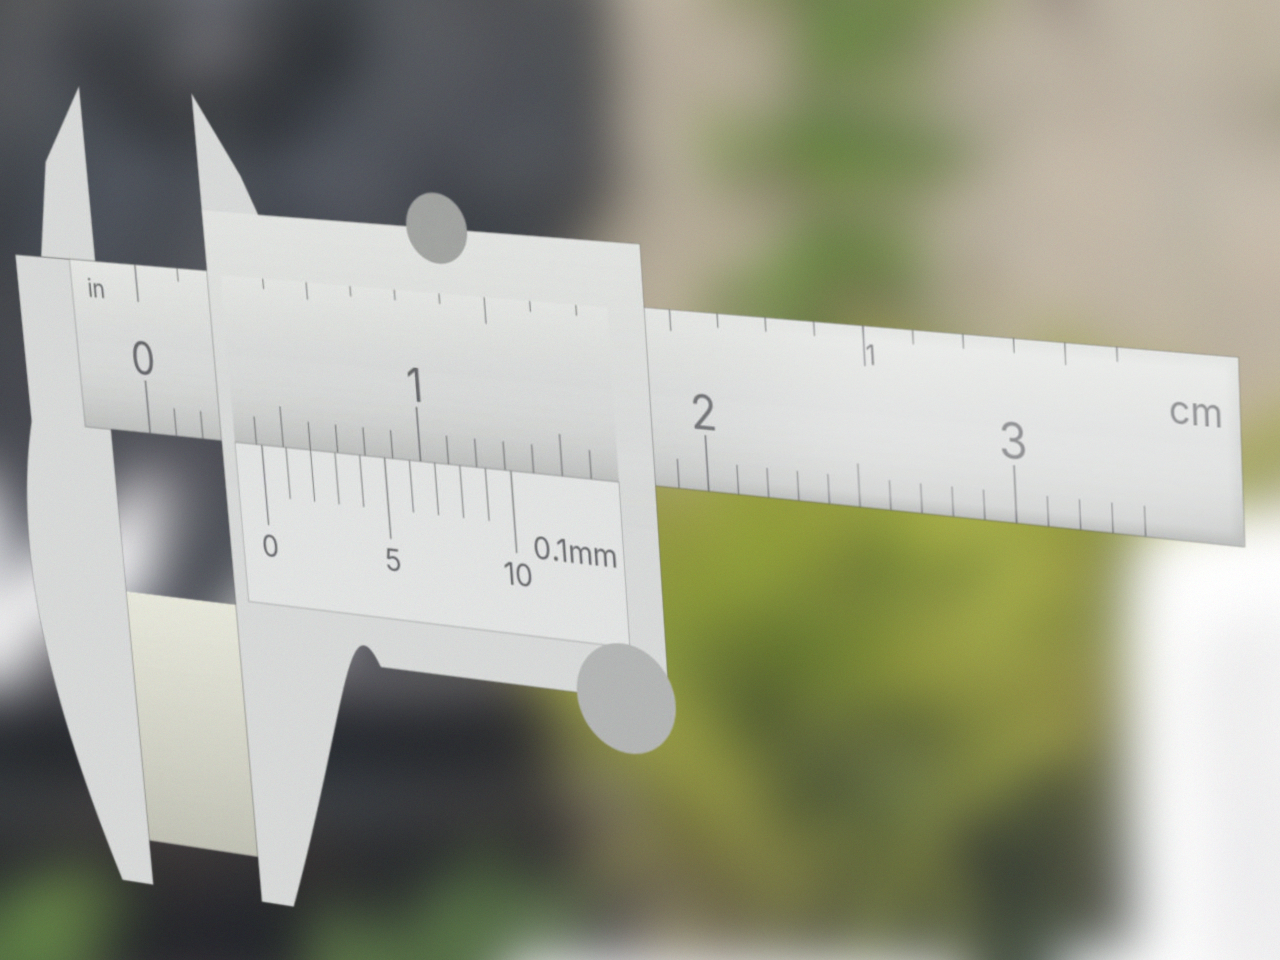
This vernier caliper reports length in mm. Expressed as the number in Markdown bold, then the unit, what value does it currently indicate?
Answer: **4.2** mm
